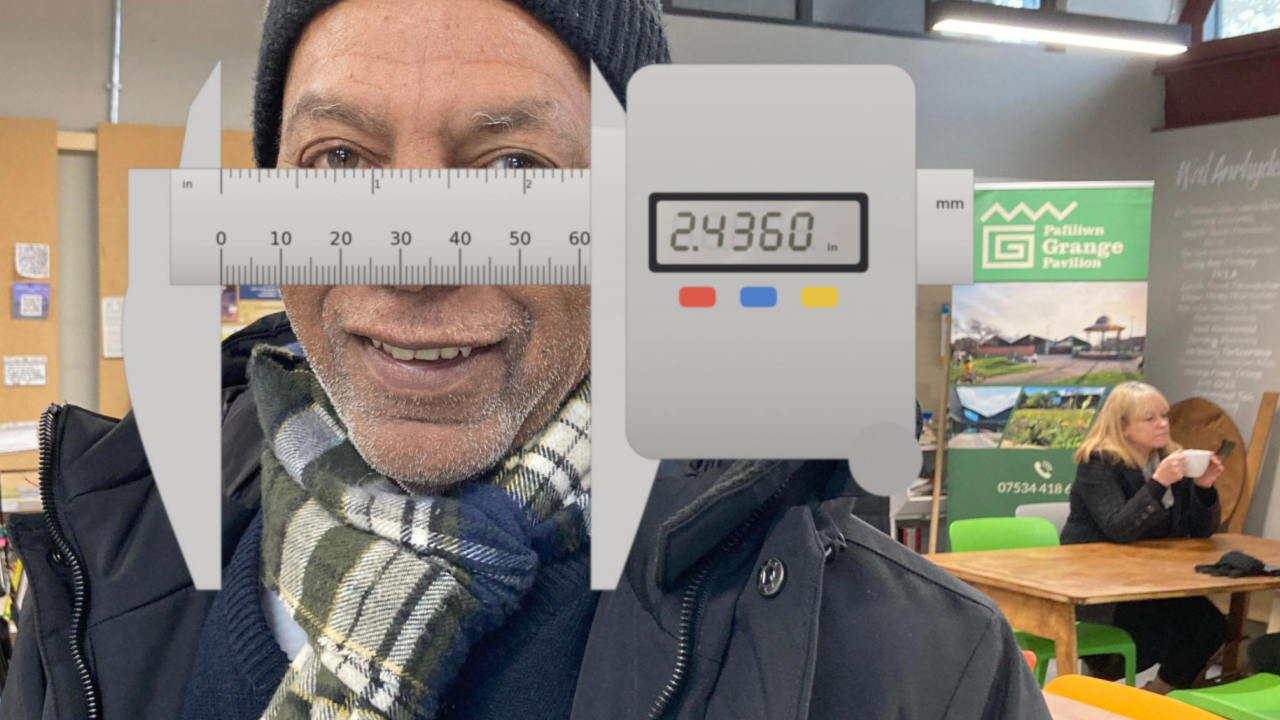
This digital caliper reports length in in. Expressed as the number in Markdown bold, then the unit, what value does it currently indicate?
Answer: **2.4360** in
